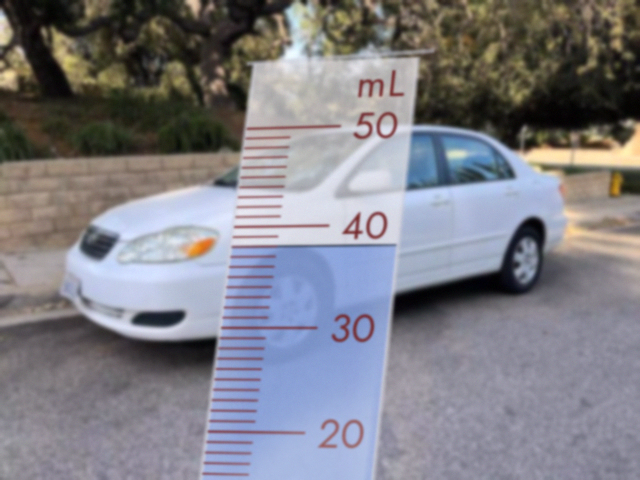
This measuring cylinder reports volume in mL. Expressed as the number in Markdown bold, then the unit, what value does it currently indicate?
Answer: **38** mL
